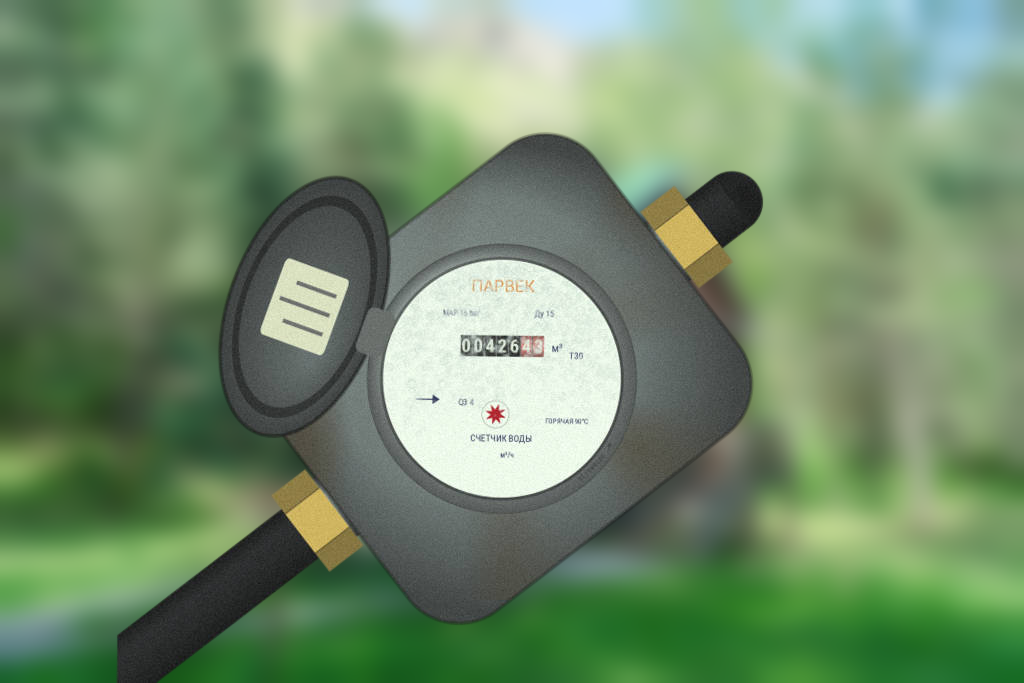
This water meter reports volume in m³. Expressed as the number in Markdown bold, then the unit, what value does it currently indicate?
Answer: **426.43** m³
